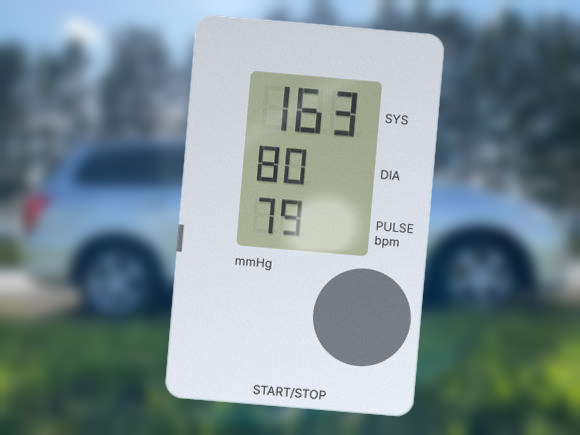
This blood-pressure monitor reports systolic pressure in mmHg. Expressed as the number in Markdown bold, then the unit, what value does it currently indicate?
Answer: **163** mmHg
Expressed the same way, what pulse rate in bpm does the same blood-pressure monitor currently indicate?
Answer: **79** bpm
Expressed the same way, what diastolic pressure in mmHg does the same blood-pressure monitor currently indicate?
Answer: **80** mmHg
